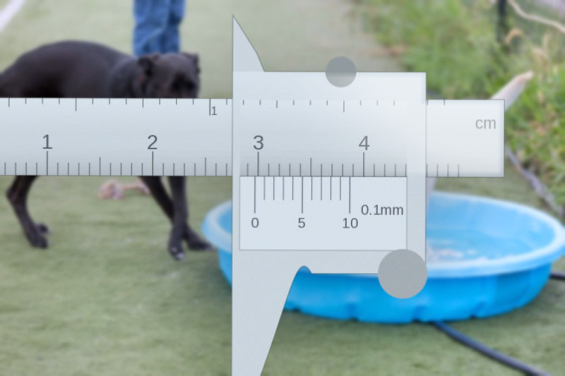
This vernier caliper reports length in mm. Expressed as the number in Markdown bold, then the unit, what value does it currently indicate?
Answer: **29.7** mm
